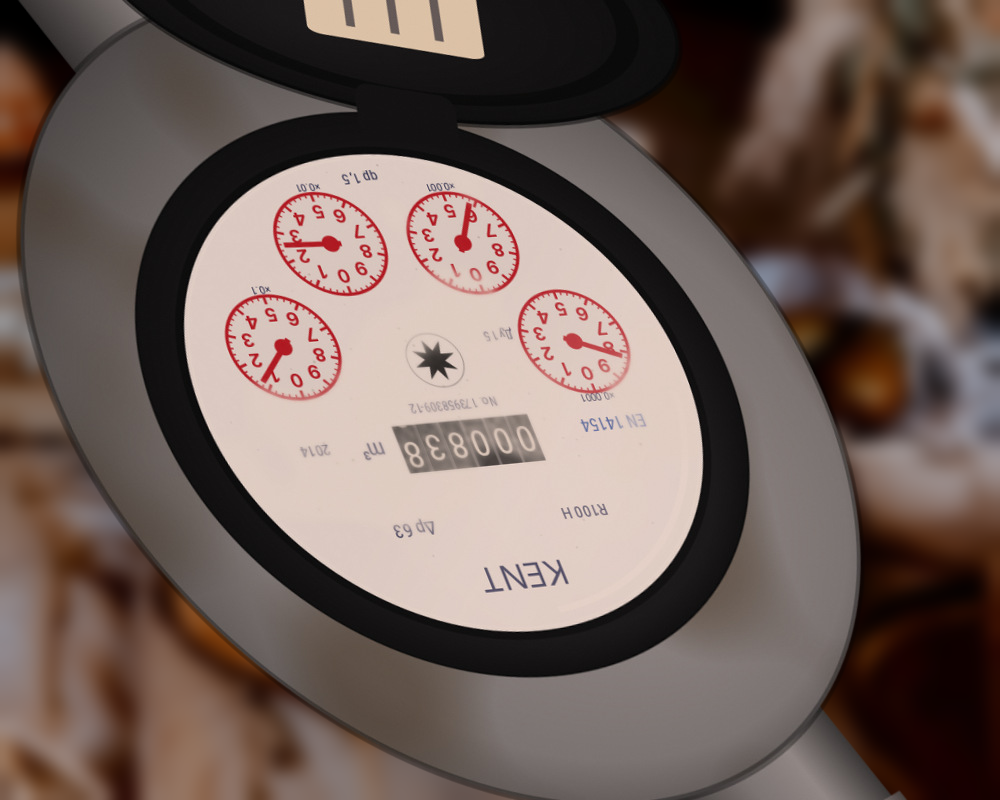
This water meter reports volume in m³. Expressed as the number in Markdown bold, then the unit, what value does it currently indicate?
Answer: **838.1258** m³
